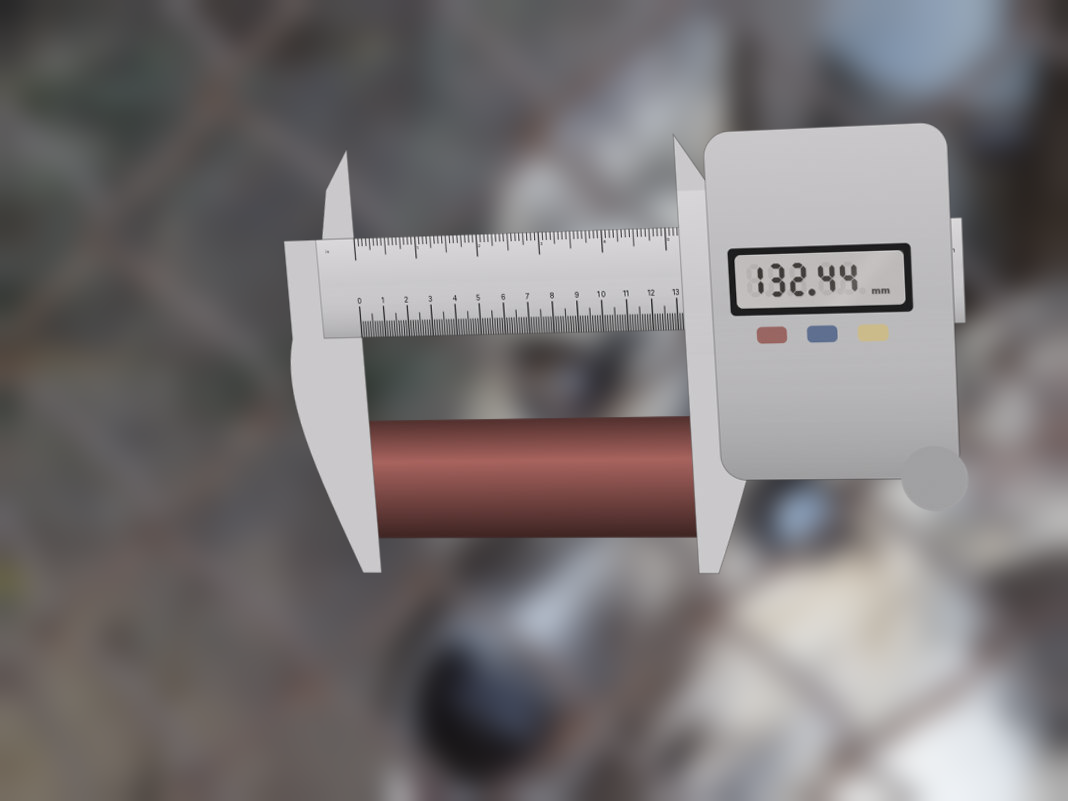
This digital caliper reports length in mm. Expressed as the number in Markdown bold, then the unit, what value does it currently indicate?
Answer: **132.44** mm
